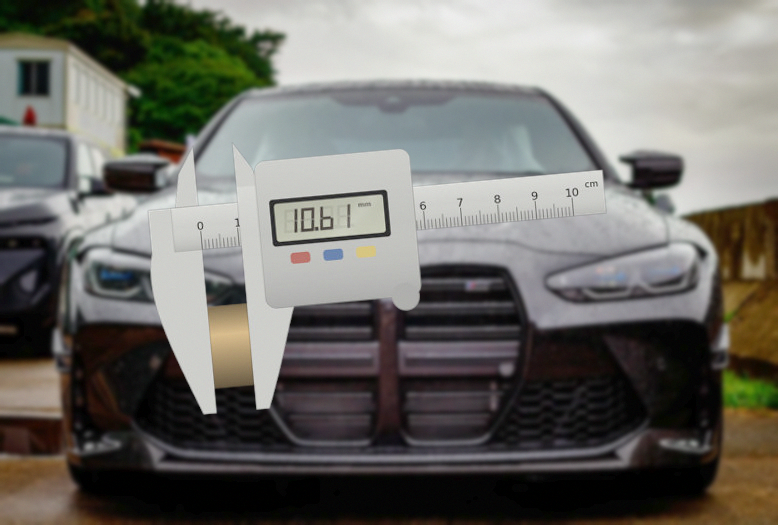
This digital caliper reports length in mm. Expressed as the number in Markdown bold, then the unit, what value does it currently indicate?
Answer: **10.61** mm
